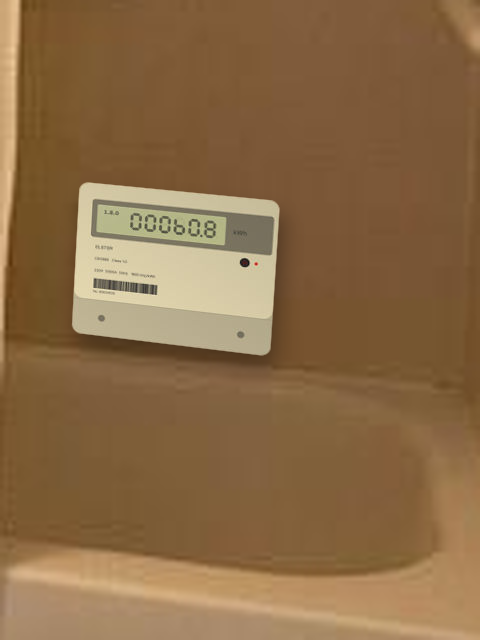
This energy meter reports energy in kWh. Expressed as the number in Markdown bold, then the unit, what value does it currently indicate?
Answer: **60.8** kWh
